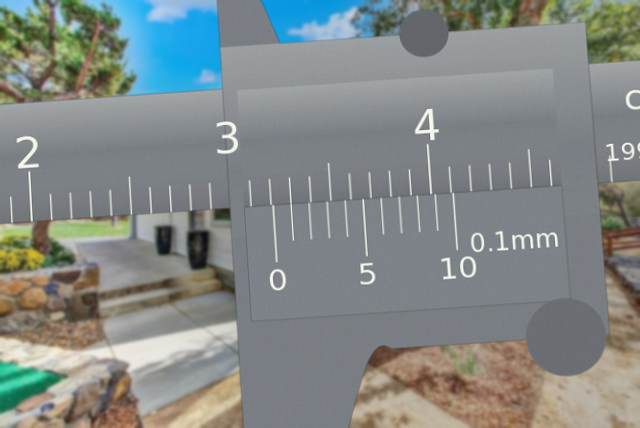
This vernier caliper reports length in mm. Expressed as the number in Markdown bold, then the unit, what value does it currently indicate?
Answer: **32.1** mm
